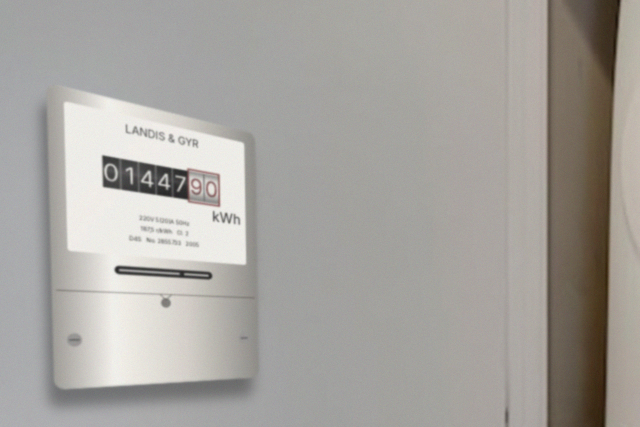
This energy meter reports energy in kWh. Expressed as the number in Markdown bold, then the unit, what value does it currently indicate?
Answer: **1447.90** kWh
